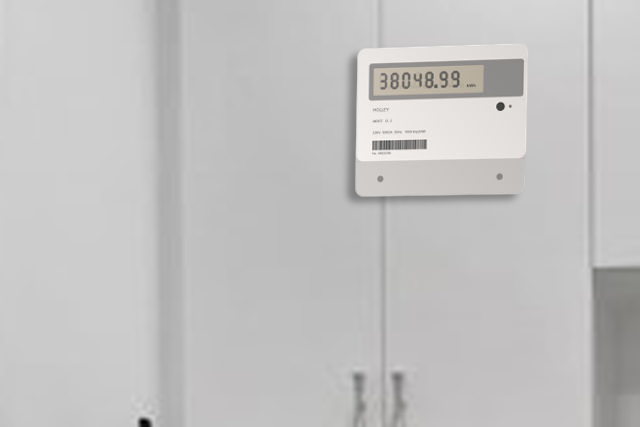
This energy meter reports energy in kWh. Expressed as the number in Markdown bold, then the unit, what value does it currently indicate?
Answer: **38048.99** kWh
